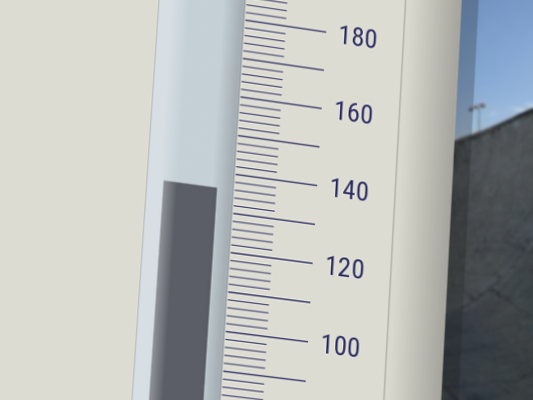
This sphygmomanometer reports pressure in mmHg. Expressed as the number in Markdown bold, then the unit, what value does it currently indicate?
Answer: **136** mmHg
